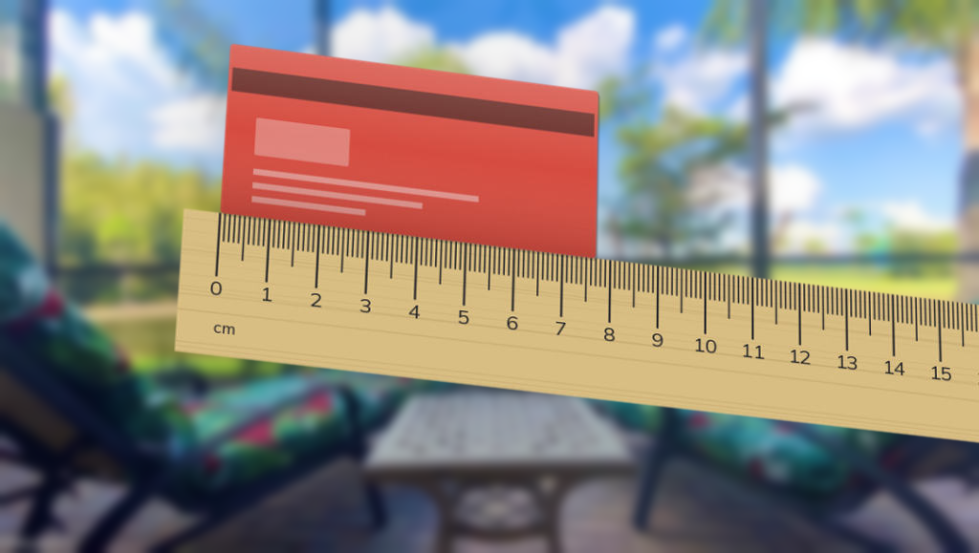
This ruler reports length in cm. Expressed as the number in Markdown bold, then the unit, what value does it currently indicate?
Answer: **7.7** cm
